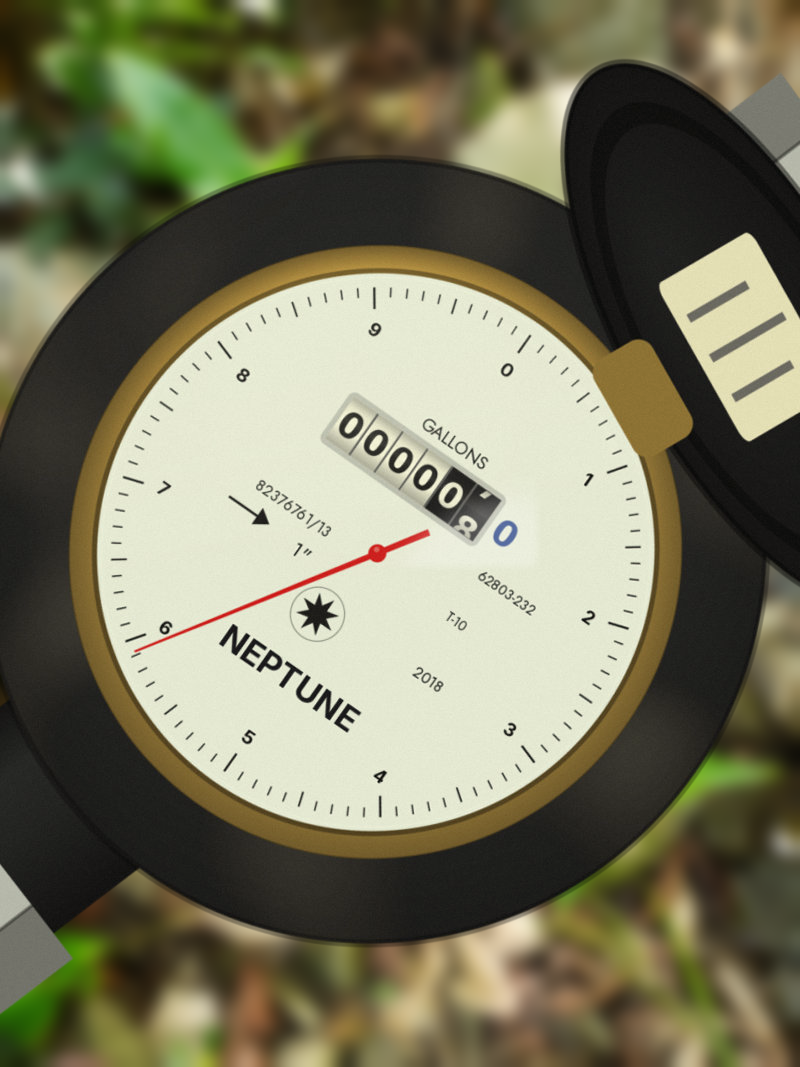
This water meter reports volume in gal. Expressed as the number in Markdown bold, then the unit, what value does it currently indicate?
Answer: **75.9** gal
